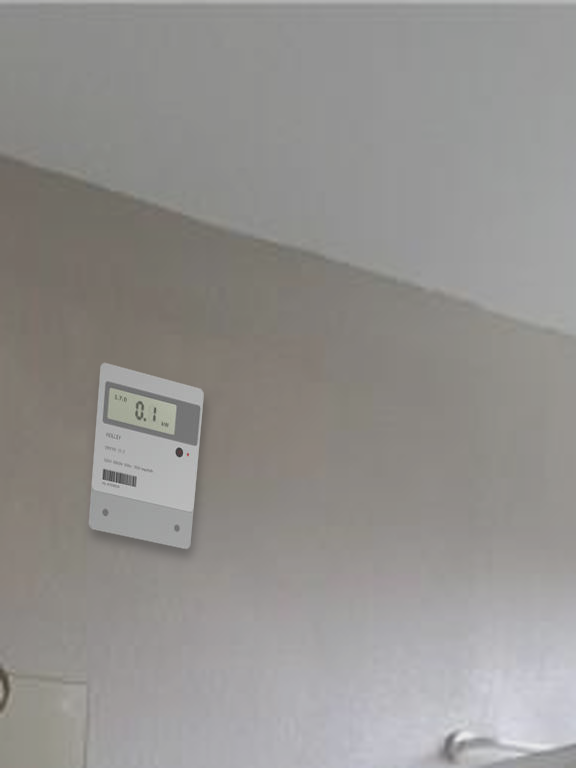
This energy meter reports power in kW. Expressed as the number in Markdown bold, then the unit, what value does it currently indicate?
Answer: **0.1** kW
